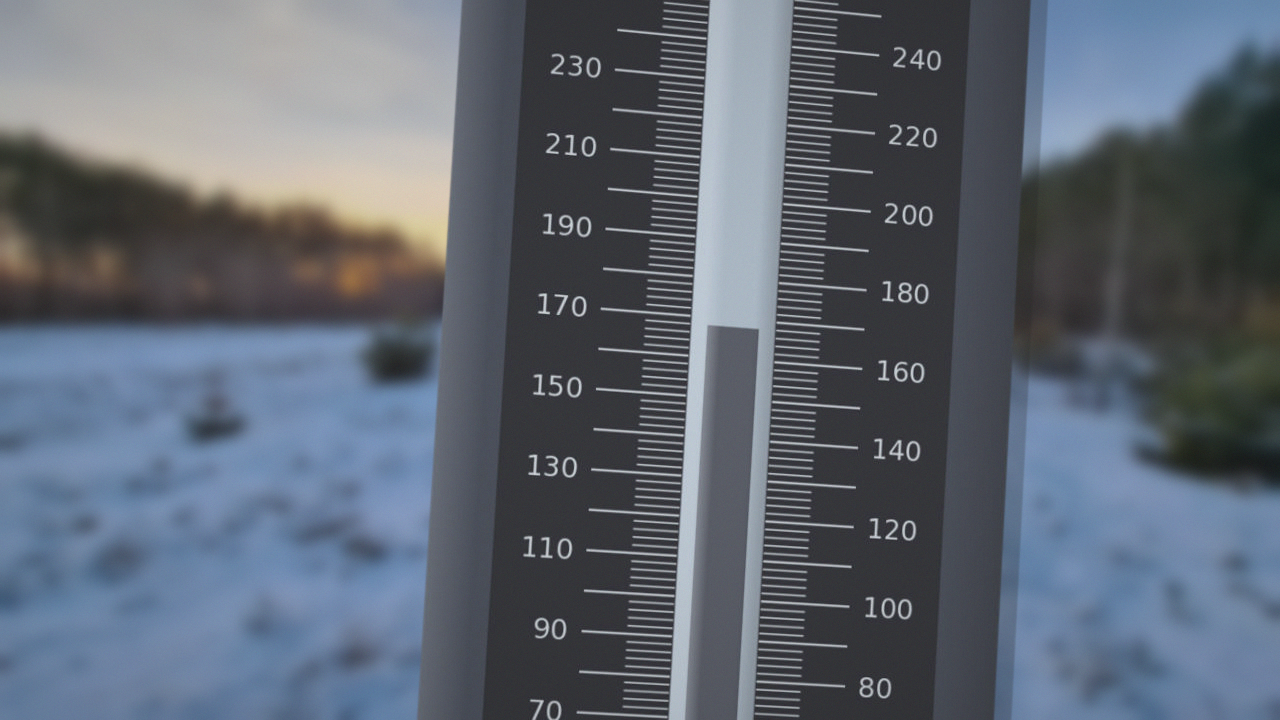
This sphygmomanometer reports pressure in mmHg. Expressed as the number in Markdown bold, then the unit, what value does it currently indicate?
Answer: **168** mmHg
